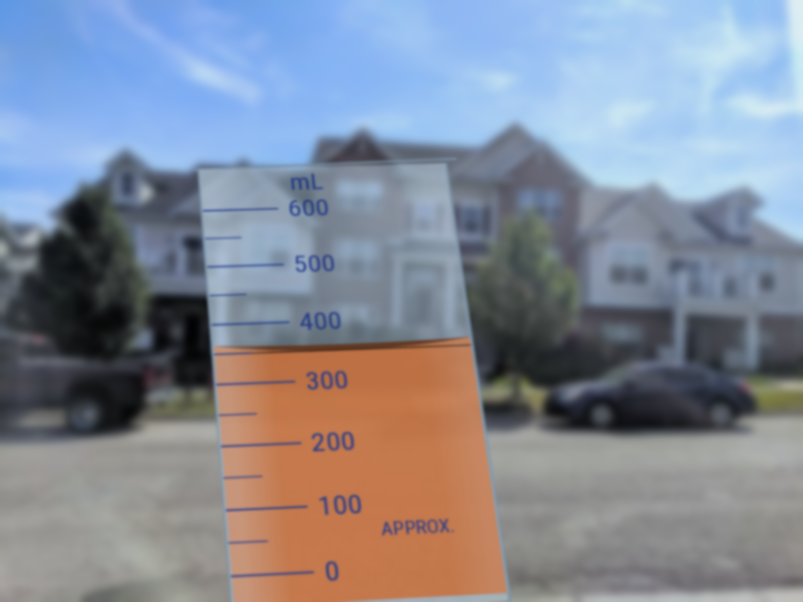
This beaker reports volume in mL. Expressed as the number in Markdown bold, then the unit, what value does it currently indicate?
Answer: **350** mL
